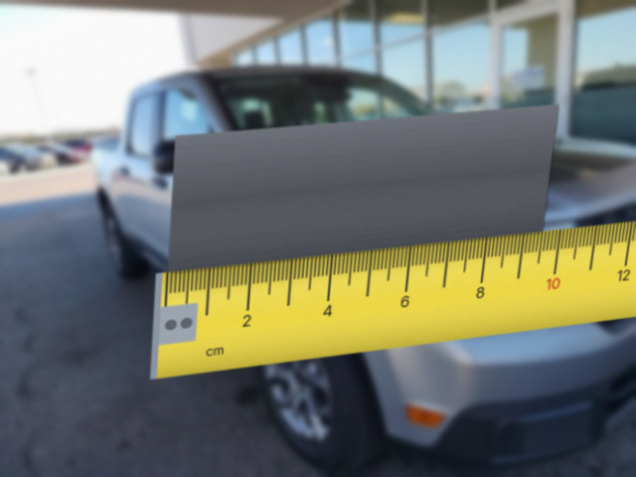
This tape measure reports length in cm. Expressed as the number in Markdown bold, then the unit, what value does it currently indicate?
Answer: **9.5** cm
